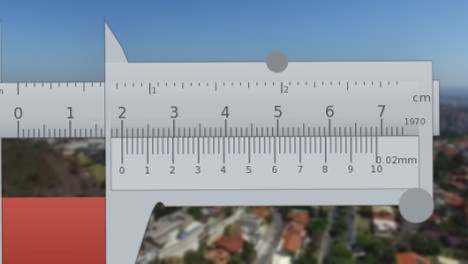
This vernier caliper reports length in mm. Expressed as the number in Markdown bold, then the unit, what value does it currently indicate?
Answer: **20.0** mm
